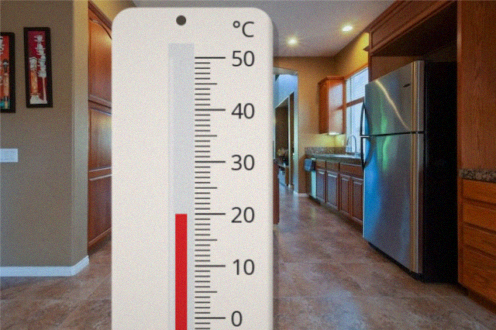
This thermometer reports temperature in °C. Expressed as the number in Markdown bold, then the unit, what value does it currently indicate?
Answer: **20** °C
